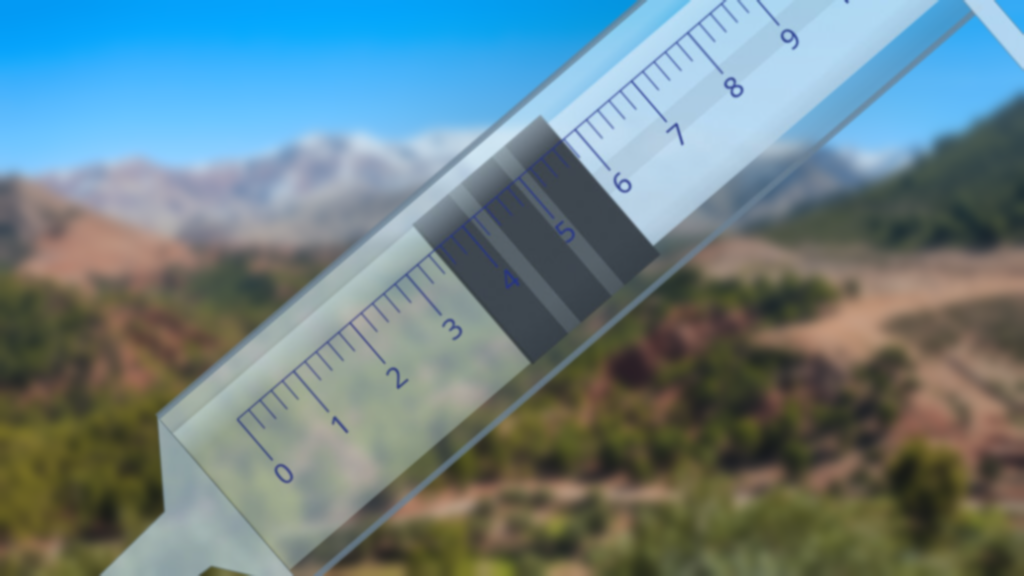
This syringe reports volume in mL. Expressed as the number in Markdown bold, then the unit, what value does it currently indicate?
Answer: **3.5** mL
